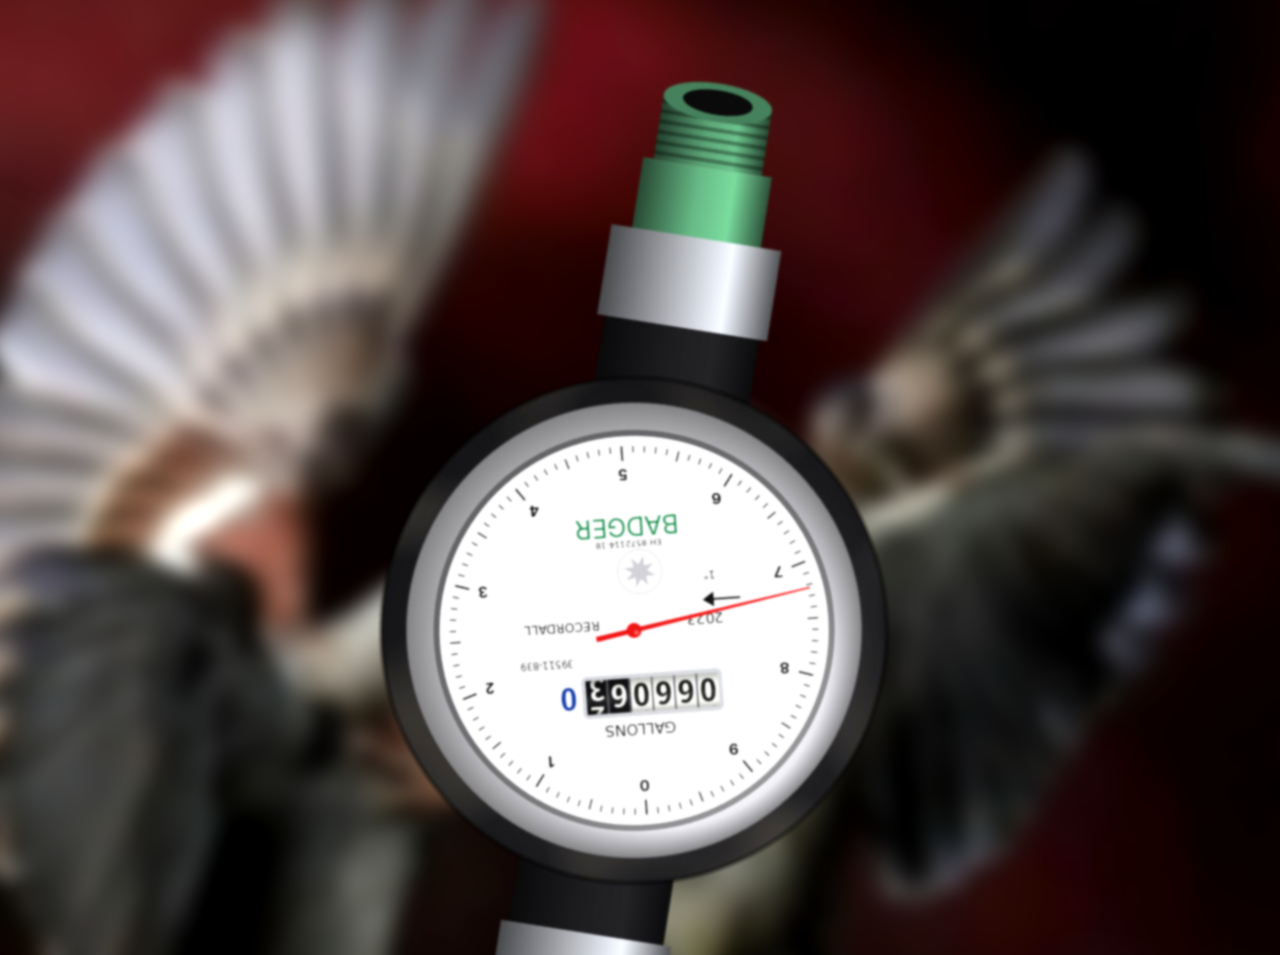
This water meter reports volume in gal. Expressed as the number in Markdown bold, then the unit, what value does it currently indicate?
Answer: **660627.2** gal
